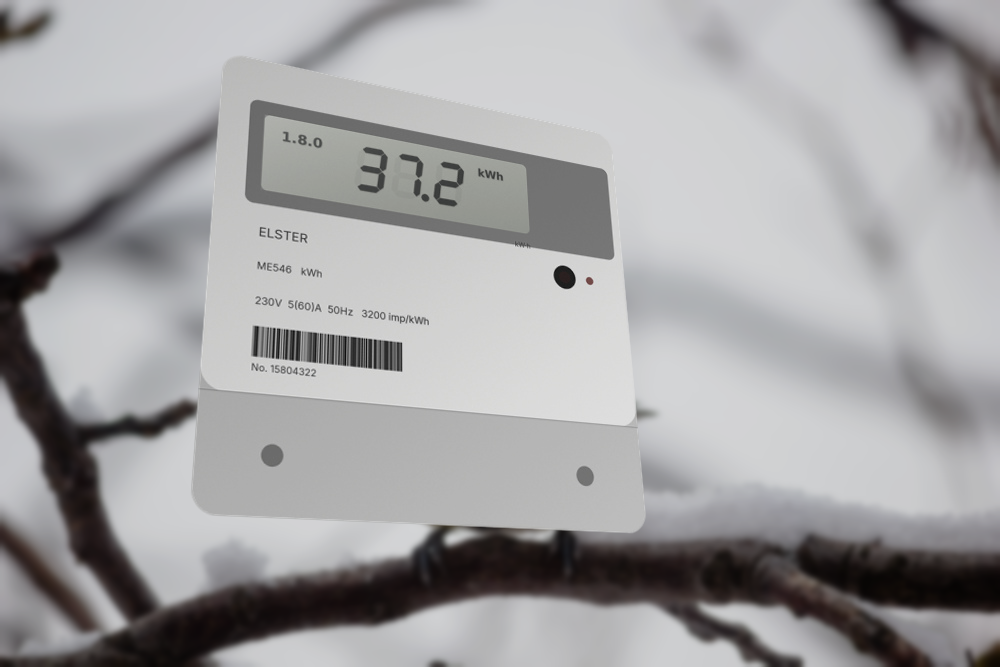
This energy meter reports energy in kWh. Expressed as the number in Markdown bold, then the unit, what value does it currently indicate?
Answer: **37.2** kWh
